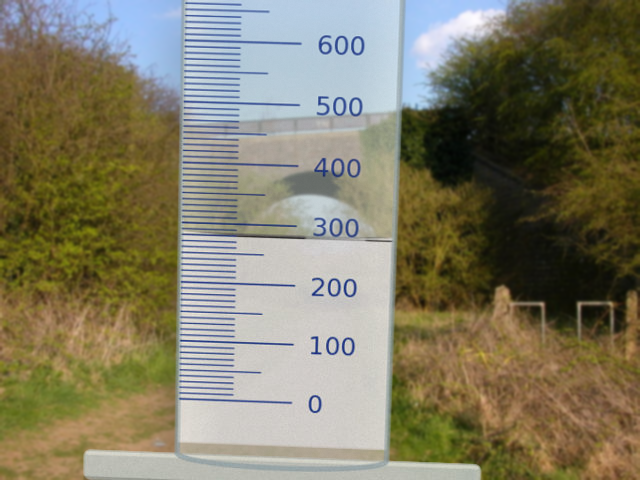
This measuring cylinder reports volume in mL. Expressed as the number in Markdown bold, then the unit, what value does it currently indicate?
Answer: **280** mL
